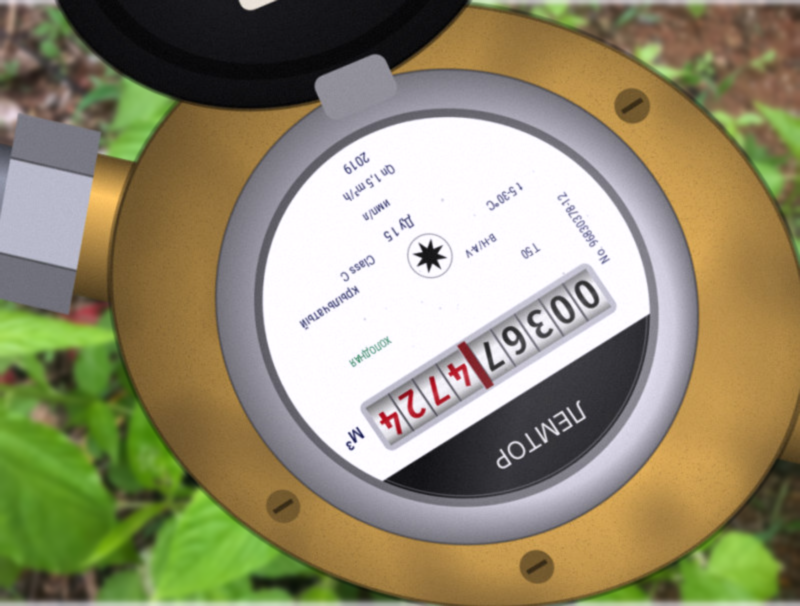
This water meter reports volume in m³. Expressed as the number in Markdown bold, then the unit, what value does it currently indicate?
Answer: **367.4724** m³
